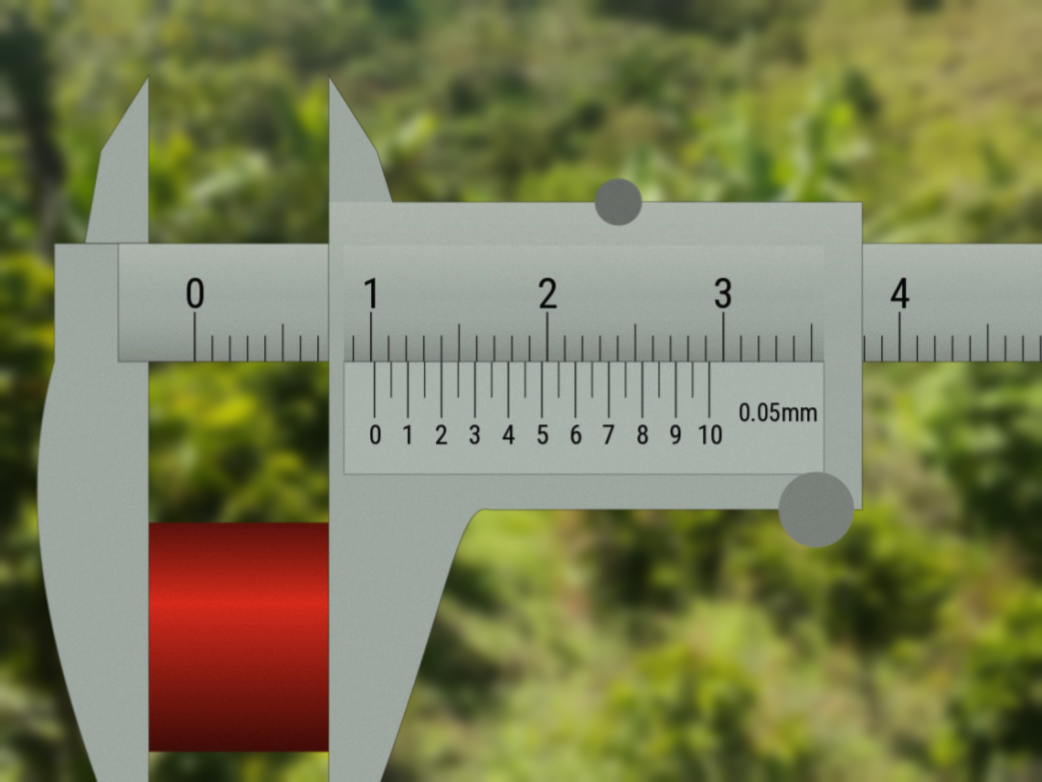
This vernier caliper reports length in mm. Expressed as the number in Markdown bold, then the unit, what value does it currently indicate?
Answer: **10.2** mm
